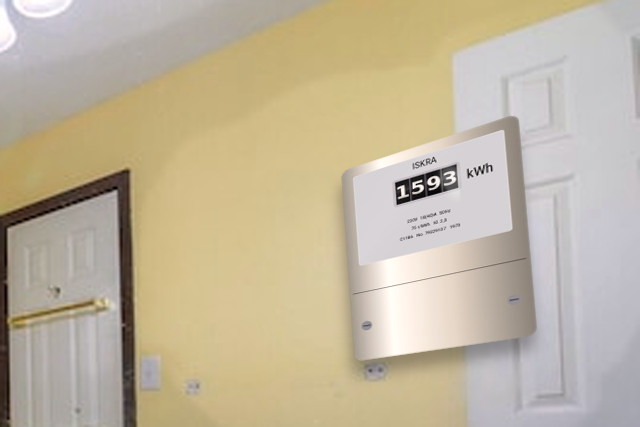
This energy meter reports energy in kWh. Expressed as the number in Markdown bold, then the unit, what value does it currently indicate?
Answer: **1593** kWh
